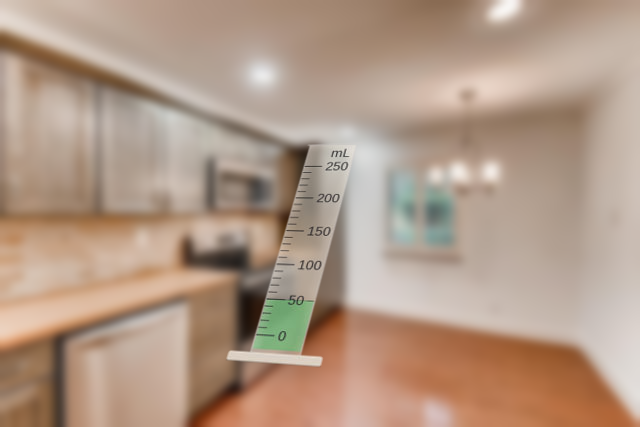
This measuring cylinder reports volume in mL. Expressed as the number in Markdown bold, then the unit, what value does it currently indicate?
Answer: **50** mL
